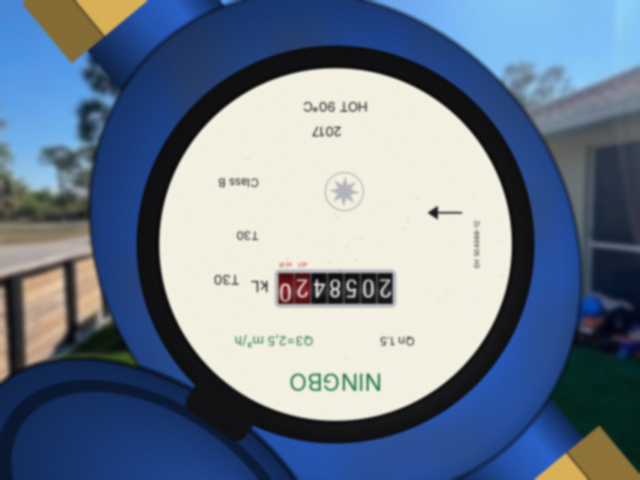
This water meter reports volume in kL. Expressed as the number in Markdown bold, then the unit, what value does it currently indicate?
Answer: **20584.20** kL
